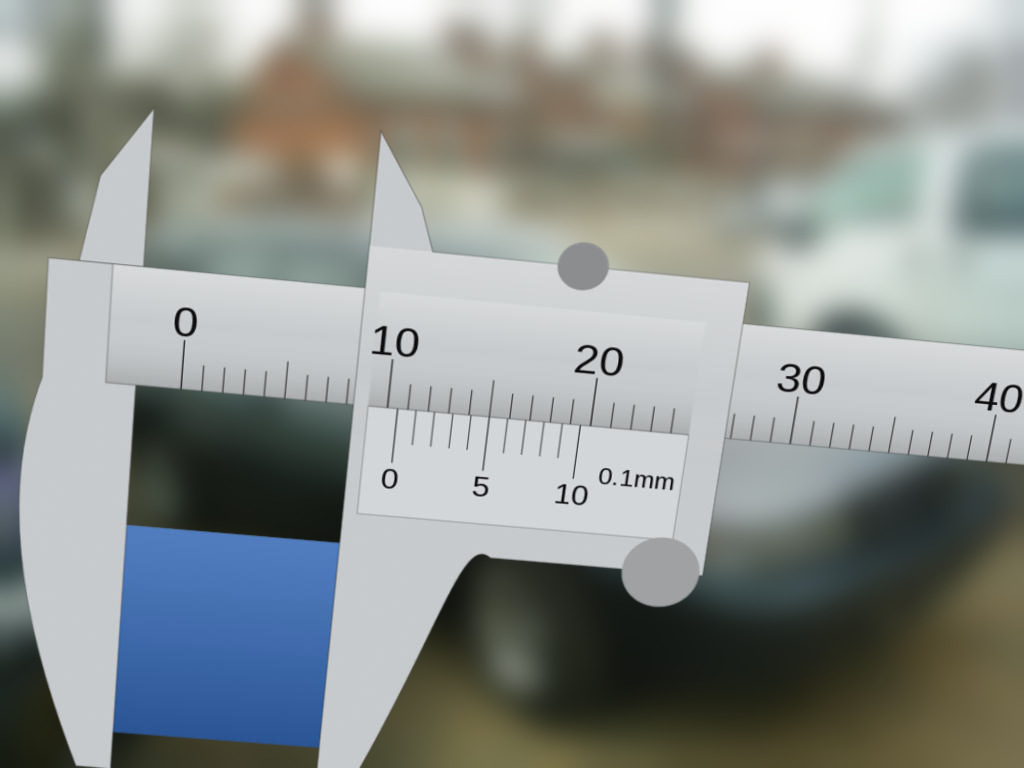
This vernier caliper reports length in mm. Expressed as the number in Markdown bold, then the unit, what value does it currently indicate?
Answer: **10.5** mm
